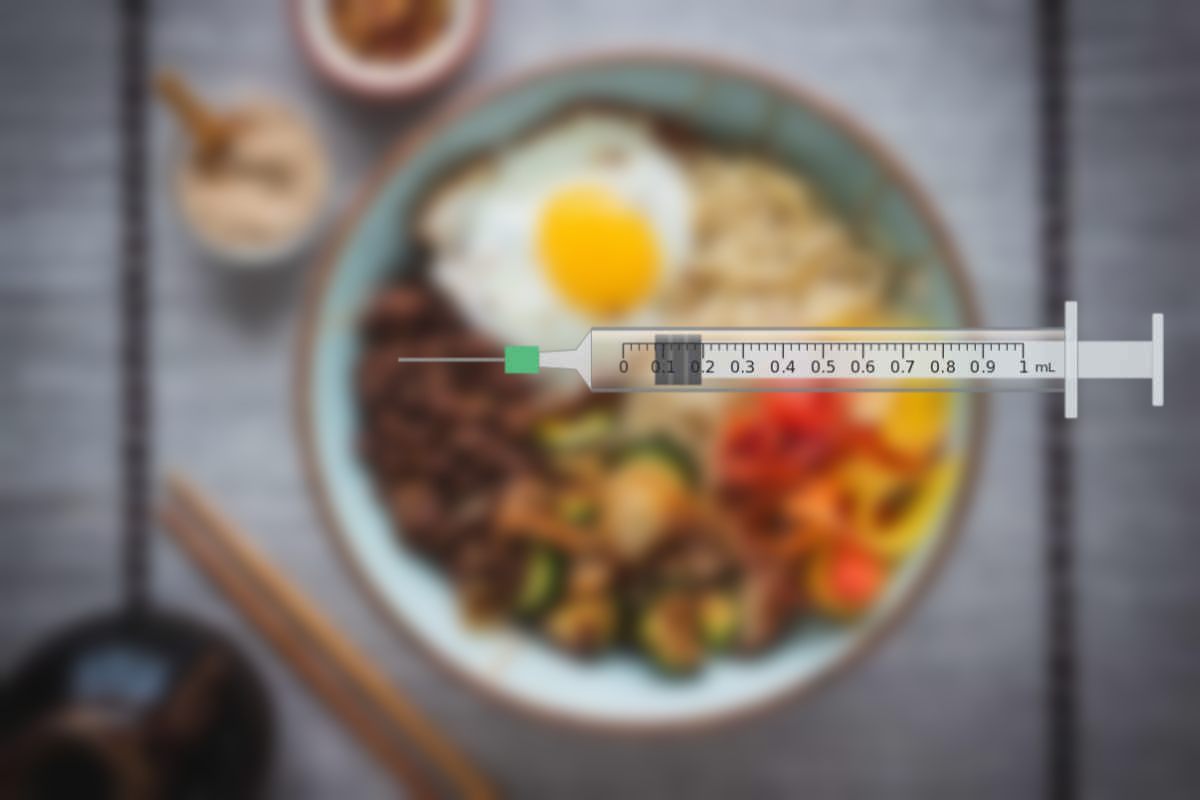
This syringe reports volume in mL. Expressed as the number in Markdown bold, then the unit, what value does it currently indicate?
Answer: **0.08** mL
